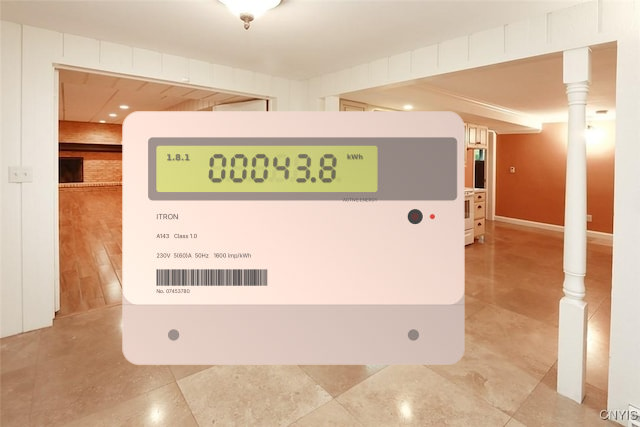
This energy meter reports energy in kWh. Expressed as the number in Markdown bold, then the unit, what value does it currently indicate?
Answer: **43.8** kWh
